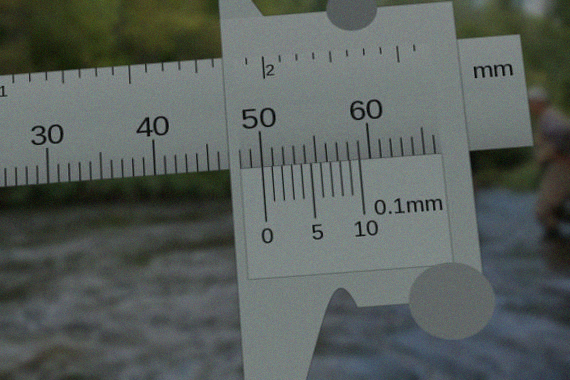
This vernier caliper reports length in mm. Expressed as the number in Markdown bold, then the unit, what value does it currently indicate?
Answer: **50.0** mm
